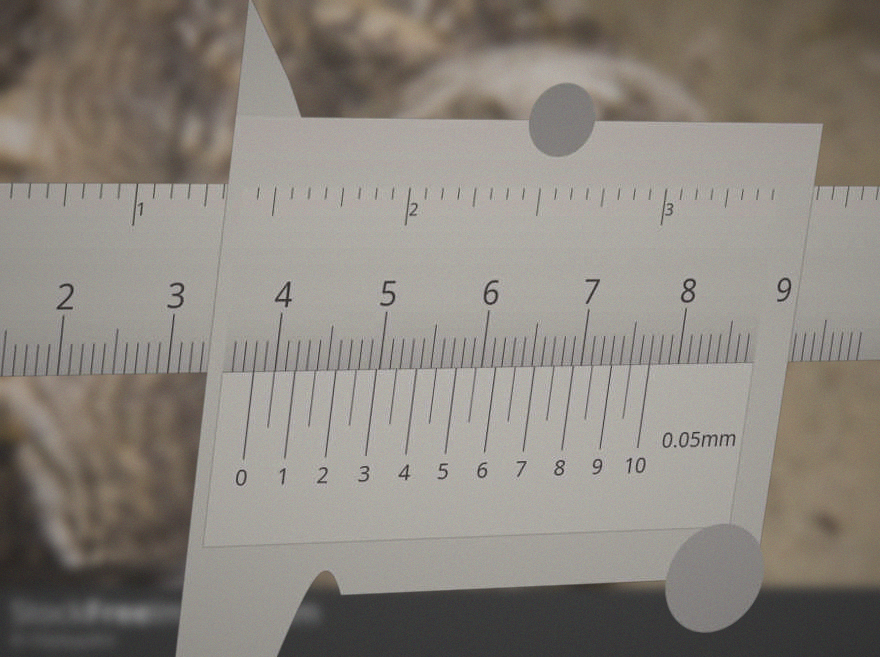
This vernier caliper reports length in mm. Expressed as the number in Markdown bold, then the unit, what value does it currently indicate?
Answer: **38.0** mm
